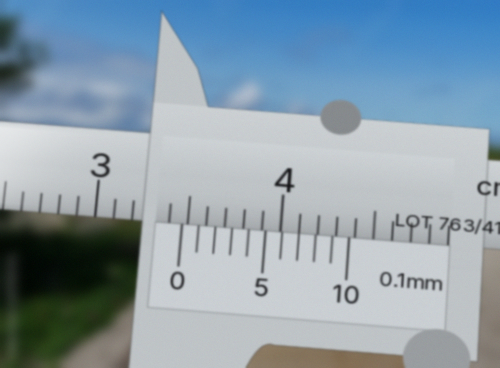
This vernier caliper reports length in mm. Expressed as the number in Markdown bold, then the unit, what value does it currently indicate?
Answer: **34.7** mm
